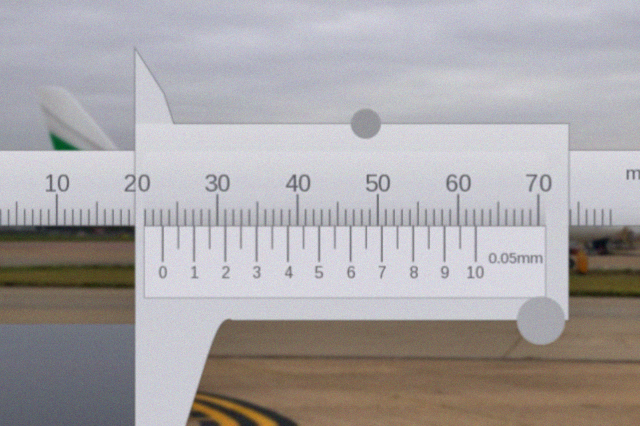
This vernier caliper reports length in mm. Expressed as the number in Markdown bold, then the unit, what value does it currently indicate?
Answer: **23.2** mm
